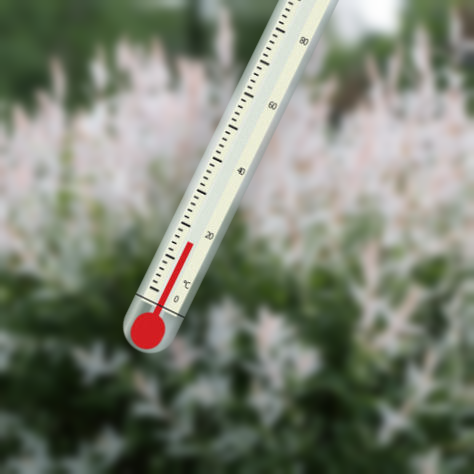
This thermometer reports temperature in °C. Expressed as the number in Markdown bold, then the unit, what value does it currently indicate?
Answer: **16** °C
